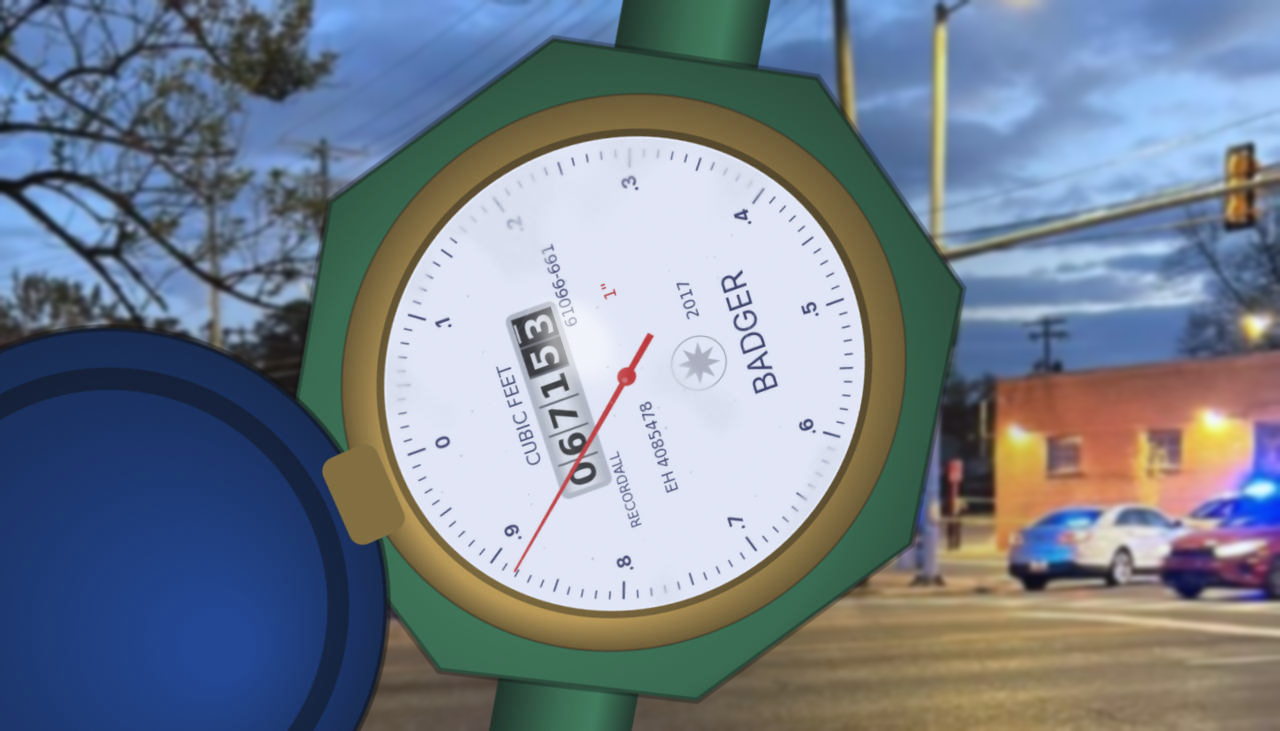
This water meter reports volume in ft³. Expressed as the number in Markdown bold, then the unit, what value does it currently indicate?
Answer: **67152.88** ft³
